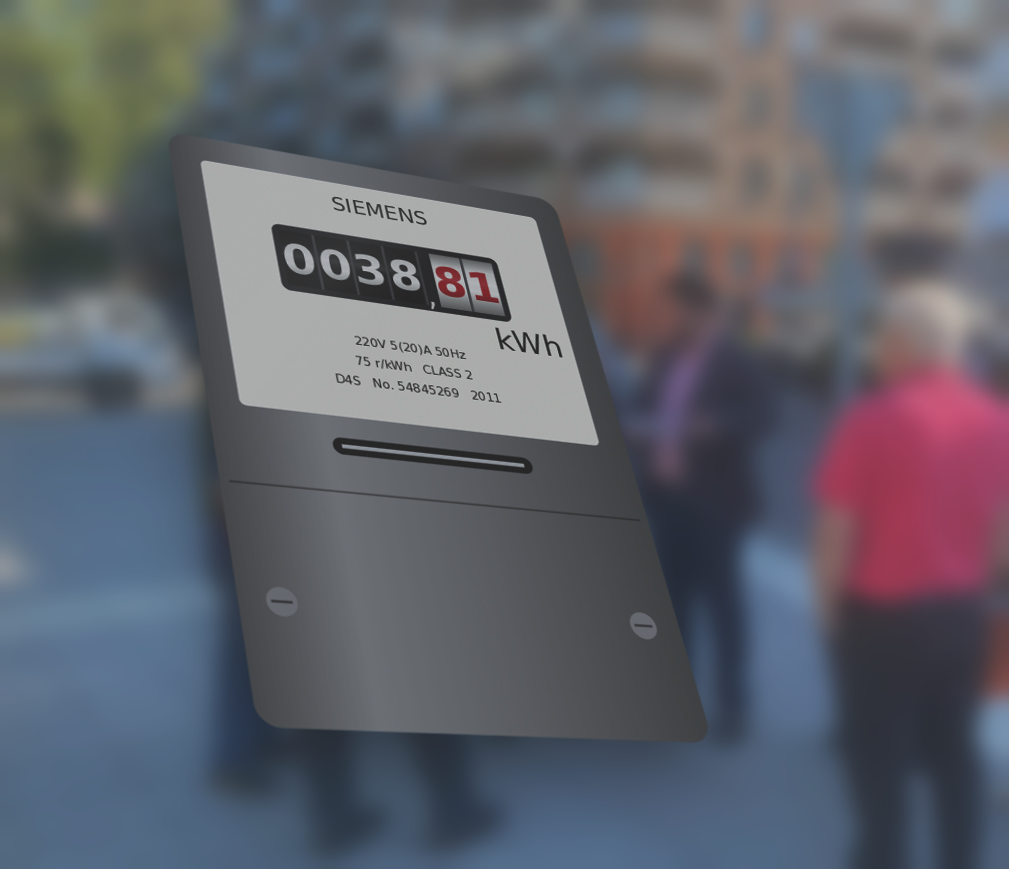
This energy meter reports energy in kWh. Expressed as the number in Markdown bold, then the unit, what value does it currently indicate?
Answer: **38.81** kWh
